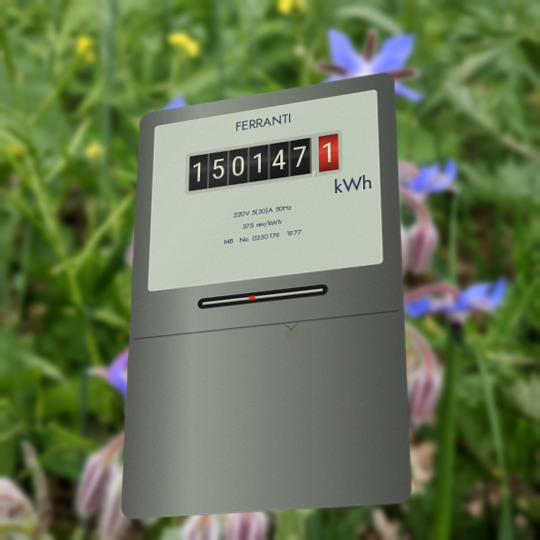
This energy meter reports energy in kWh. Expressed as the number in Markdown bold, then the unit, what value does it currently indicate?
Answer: **150147.1** kWh
